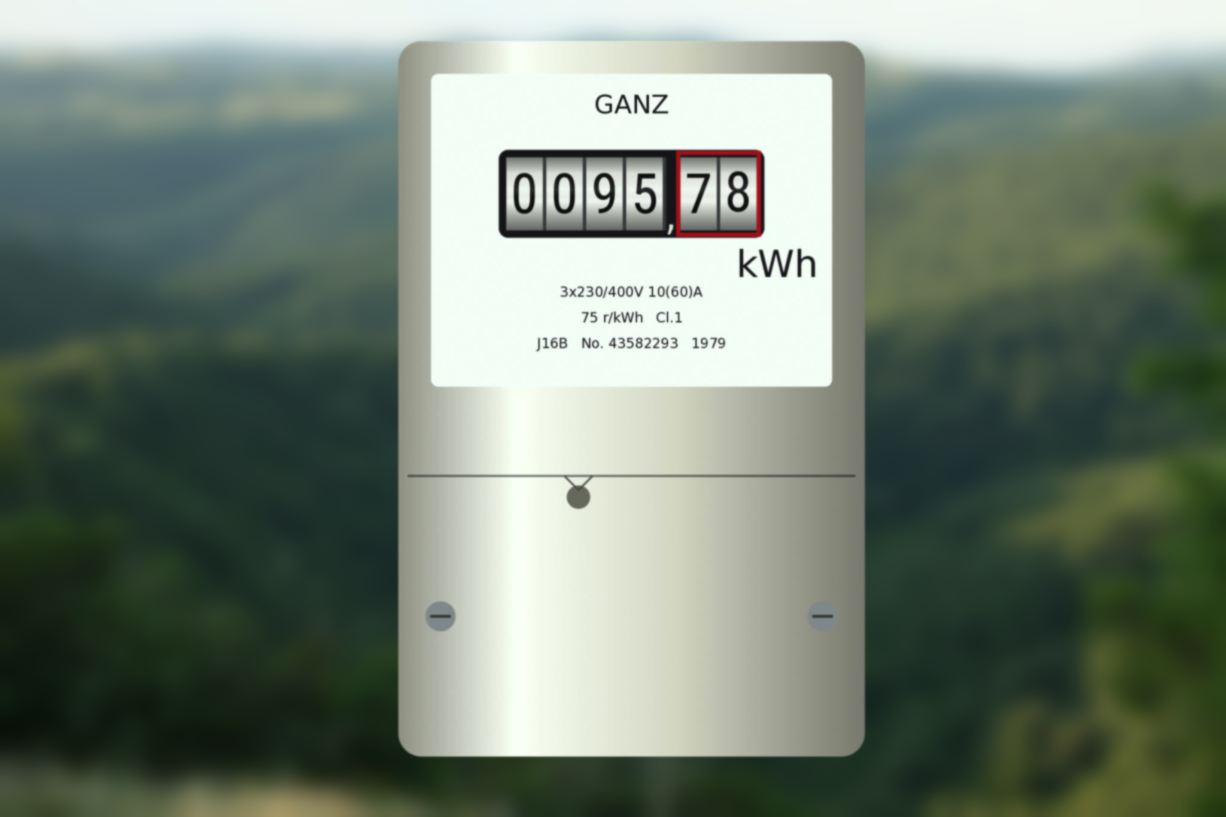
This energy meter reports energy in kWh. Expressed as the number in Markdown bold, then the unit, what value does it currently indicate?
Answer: **95.78** kWh
